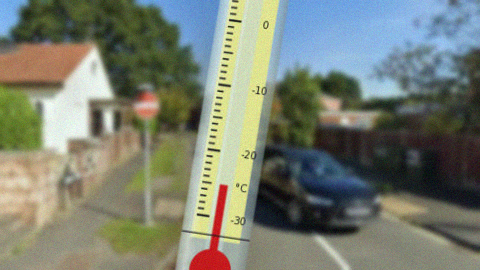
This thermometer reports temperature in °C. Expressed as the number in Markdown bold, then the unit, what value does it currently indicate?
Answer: **-25** °C
